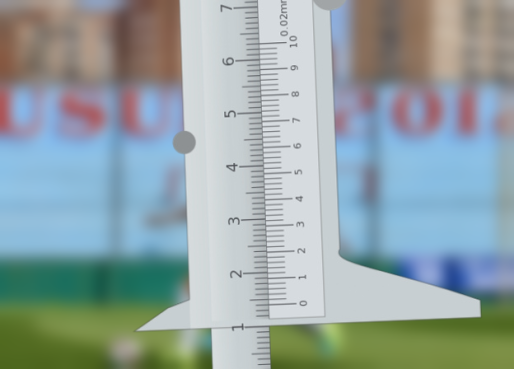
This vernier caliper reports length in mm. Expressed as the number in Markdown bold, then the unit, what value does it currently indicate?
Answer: **14.0** mm
